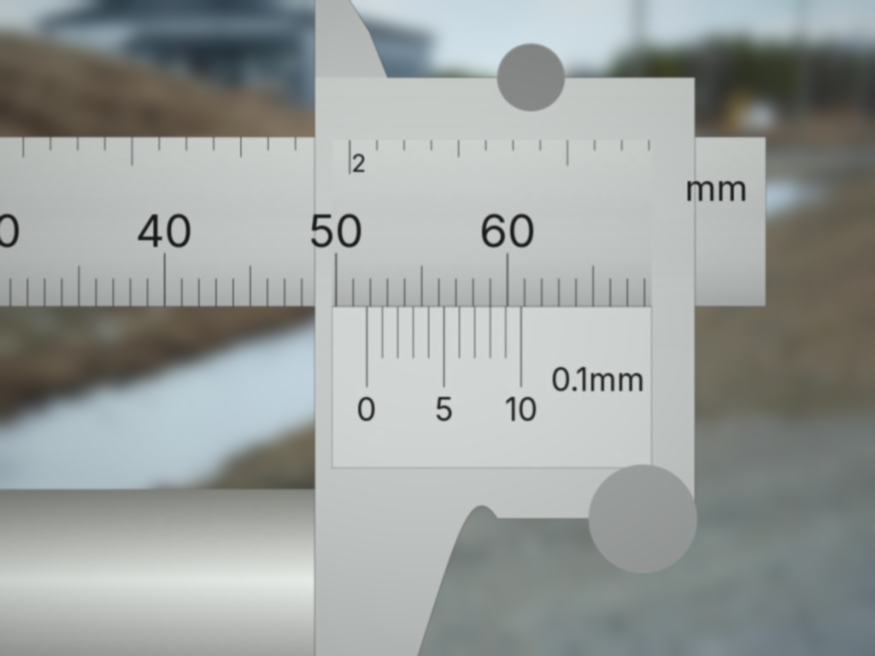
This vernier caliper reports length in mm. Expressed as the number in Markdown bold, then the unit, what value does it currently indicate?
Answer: **51.8** mm
